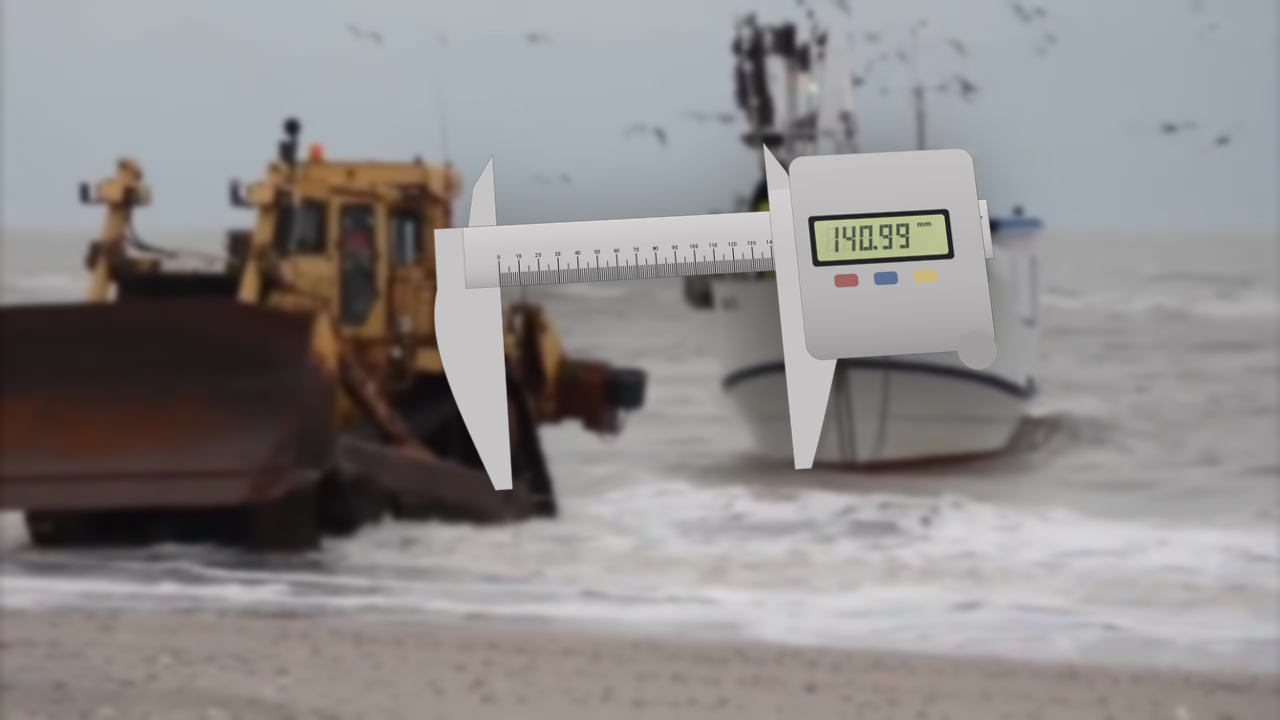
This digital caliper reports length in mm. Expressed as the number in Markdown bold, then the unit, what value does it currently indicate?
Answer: **140.99** mm
